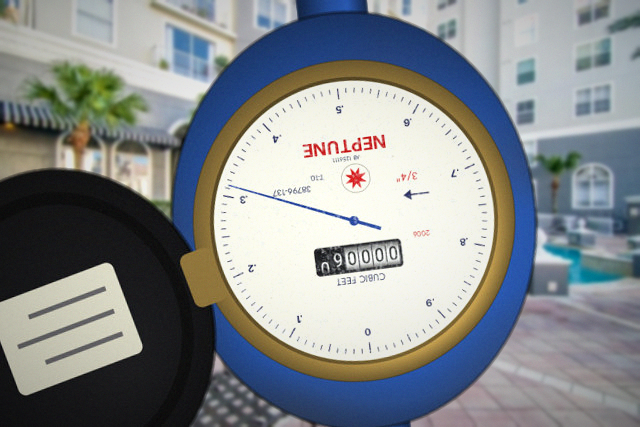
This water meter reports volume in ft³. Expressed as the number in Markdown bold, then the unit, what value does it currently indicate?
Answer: **60.31** ft³
